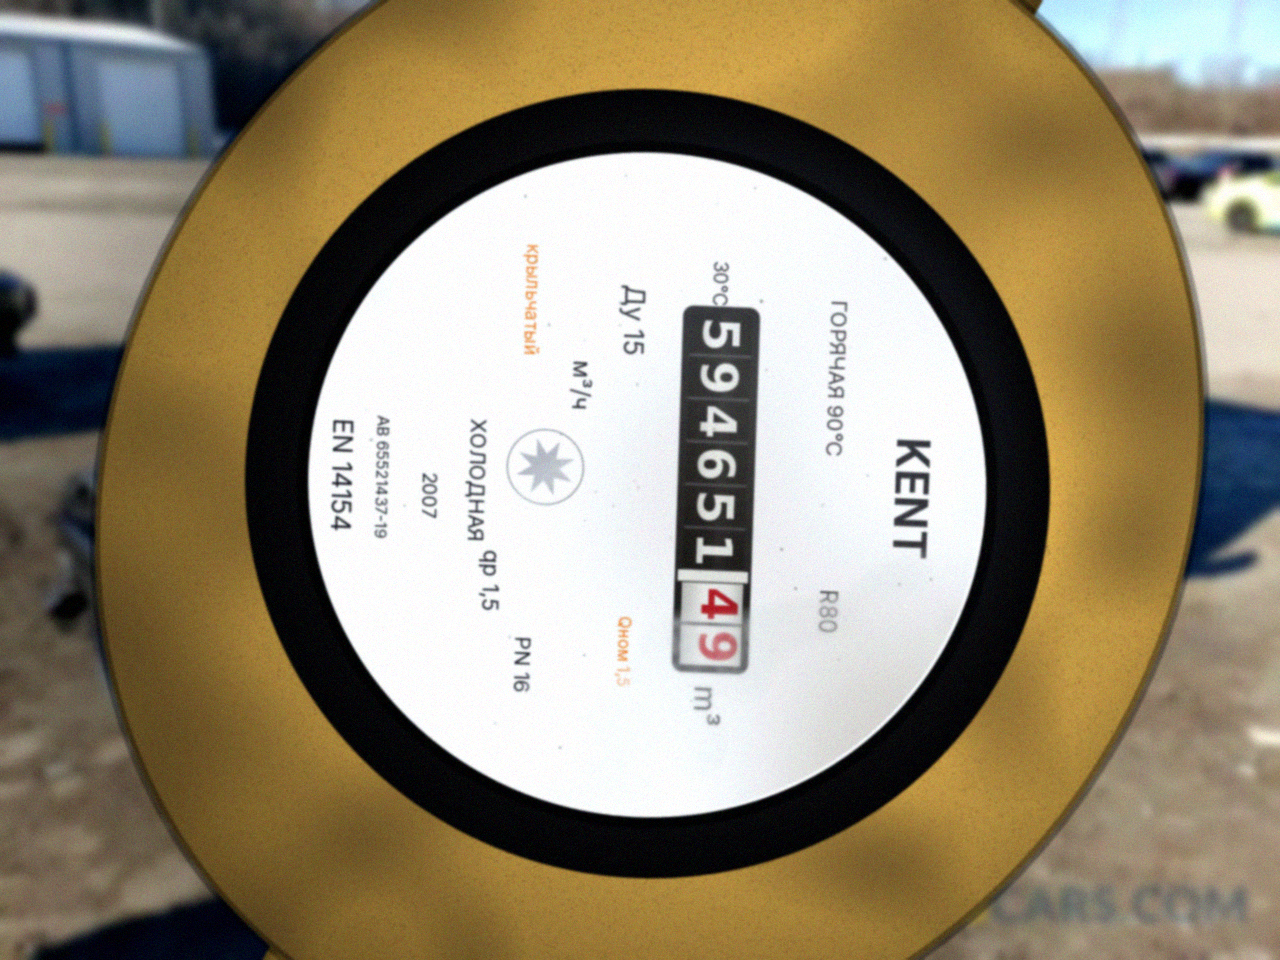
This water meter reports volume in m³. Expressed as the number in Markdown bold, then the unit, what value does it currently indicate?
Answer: **594651.49** m³
